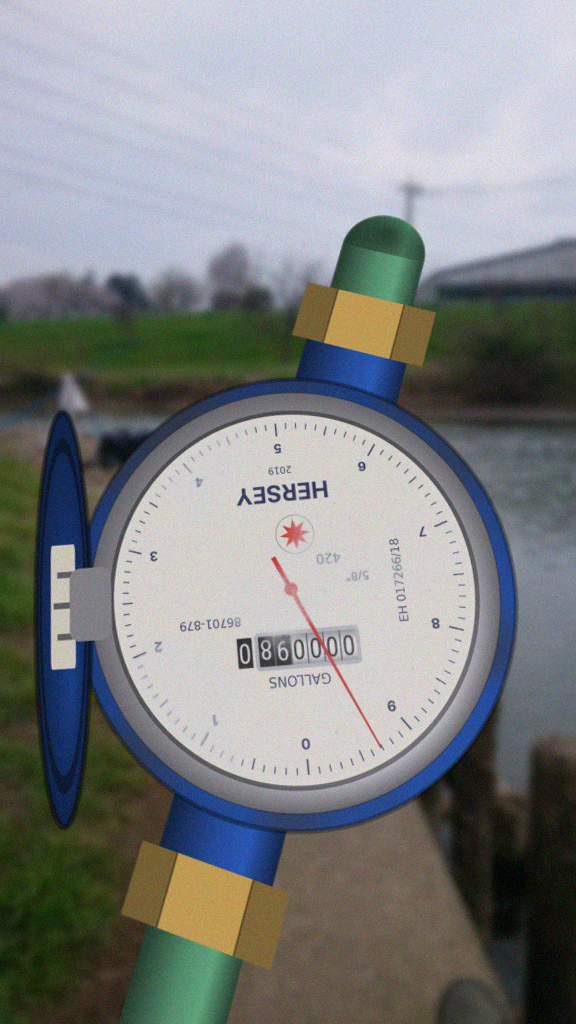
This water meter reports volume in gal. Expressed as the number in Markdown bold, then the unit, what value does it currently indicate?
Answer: **979.3** gal
